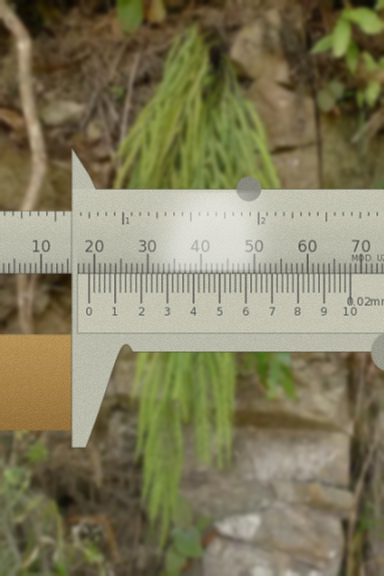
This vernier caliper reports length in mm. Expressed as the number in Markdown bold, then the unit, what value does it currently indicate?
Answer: **19.0** mm
